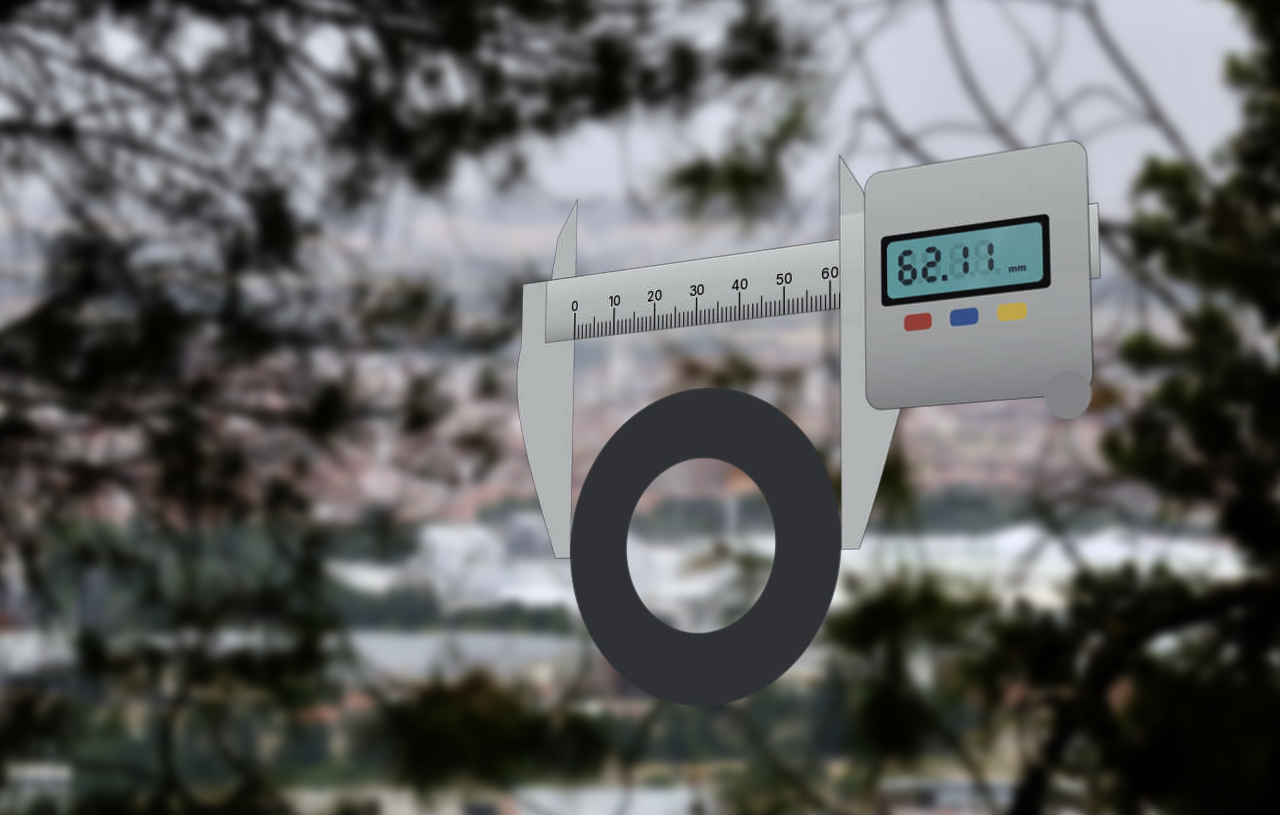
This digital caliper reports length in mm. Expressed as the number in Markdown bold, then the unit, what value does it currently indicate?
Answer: **62.11** mm
